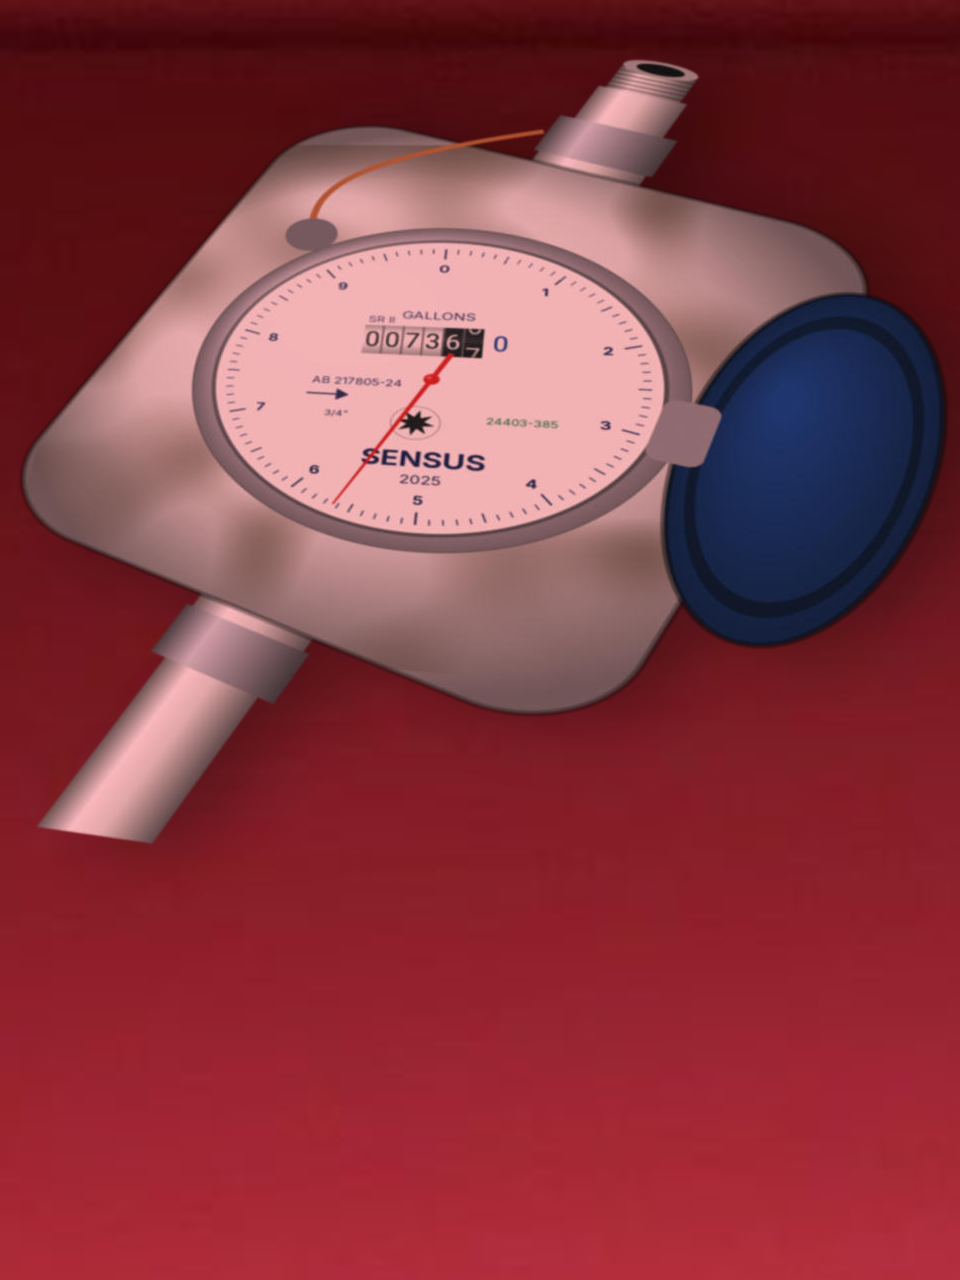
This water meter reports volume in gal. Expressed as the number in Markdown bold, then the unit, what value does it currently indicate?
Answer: **73665.6** gal
